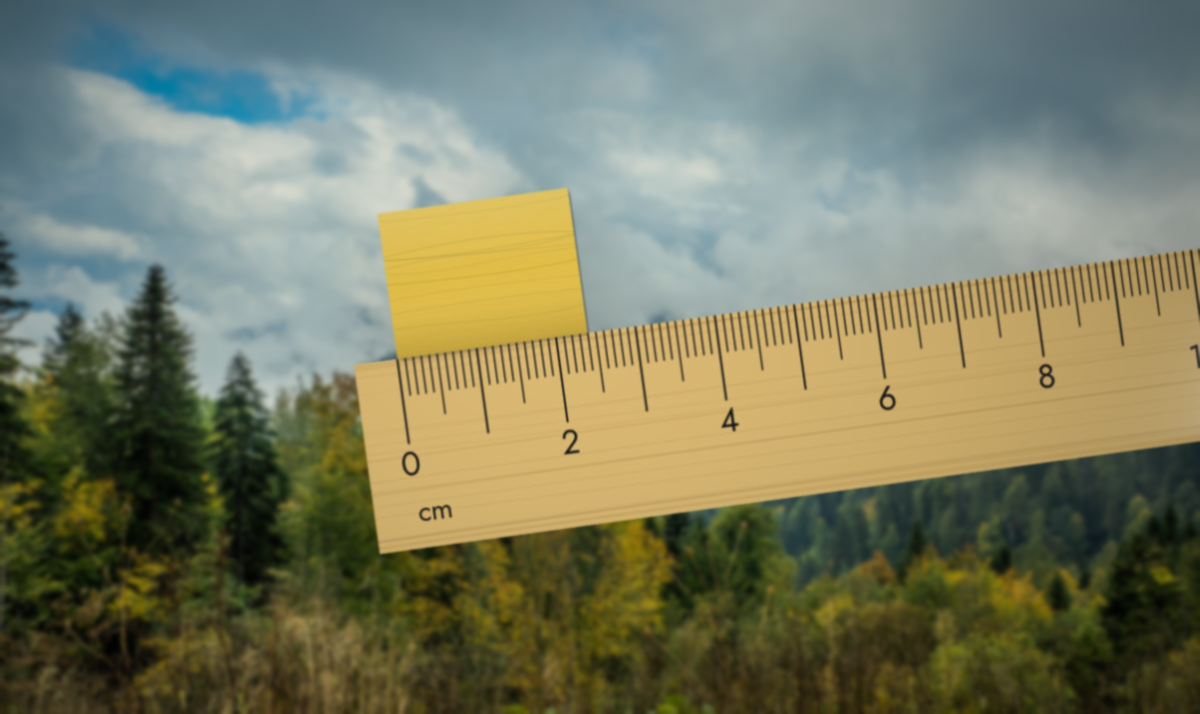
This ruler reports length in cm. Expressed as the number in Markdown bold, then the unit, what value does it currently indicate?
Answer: **2.4** cm
